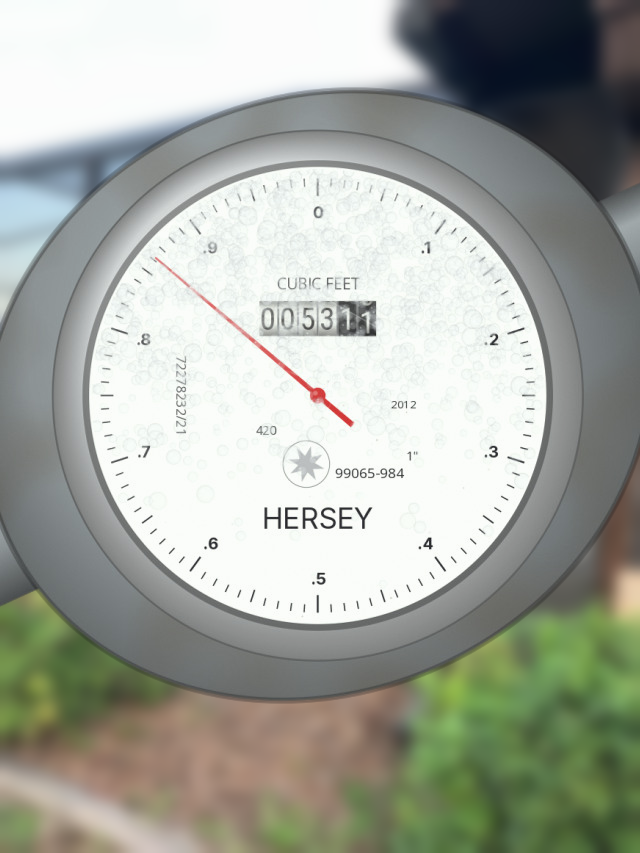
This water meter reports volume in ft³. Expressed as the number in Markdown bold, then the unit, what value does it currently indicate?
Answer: **5310.86** ft³
